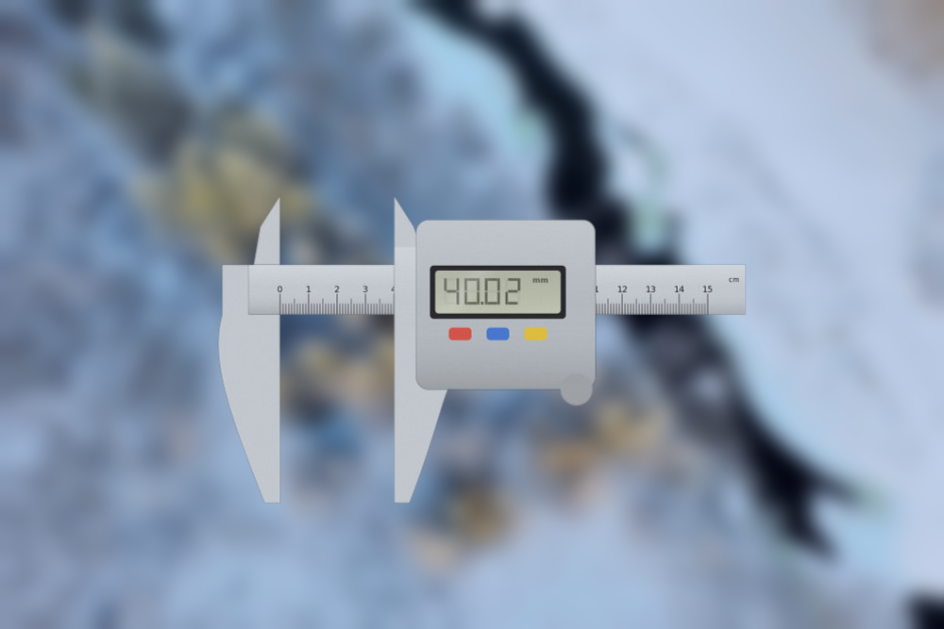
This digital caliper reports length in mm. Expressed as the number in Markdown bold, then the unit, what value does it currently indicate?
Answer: **40.02** mm
